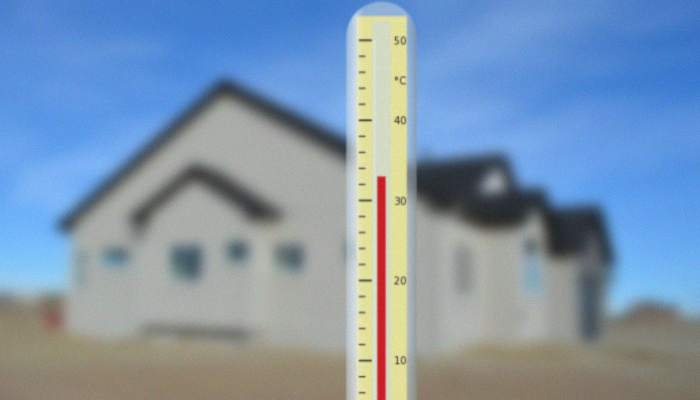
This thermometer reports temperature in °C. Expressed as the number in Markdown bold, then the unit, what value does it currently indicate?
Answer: **33** °C
